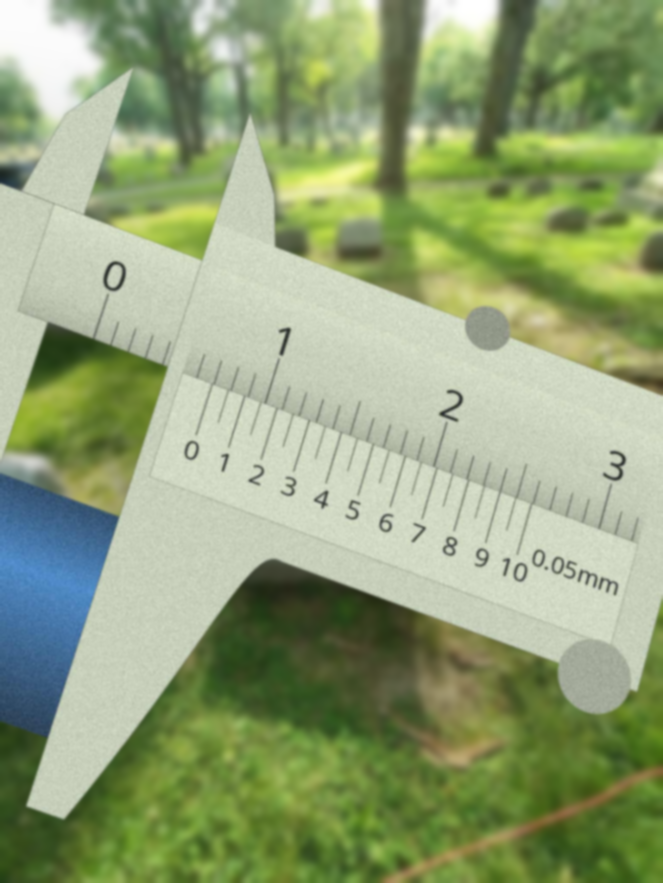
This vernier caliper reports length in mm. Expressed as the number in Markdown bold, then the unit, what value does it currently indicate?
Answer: **6.9** mm
